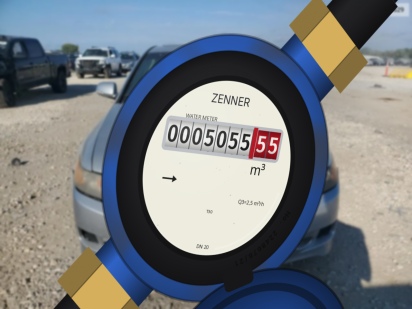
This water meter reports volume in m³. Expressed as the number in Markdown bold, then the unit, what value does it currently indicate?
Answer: **5055.55** m³
